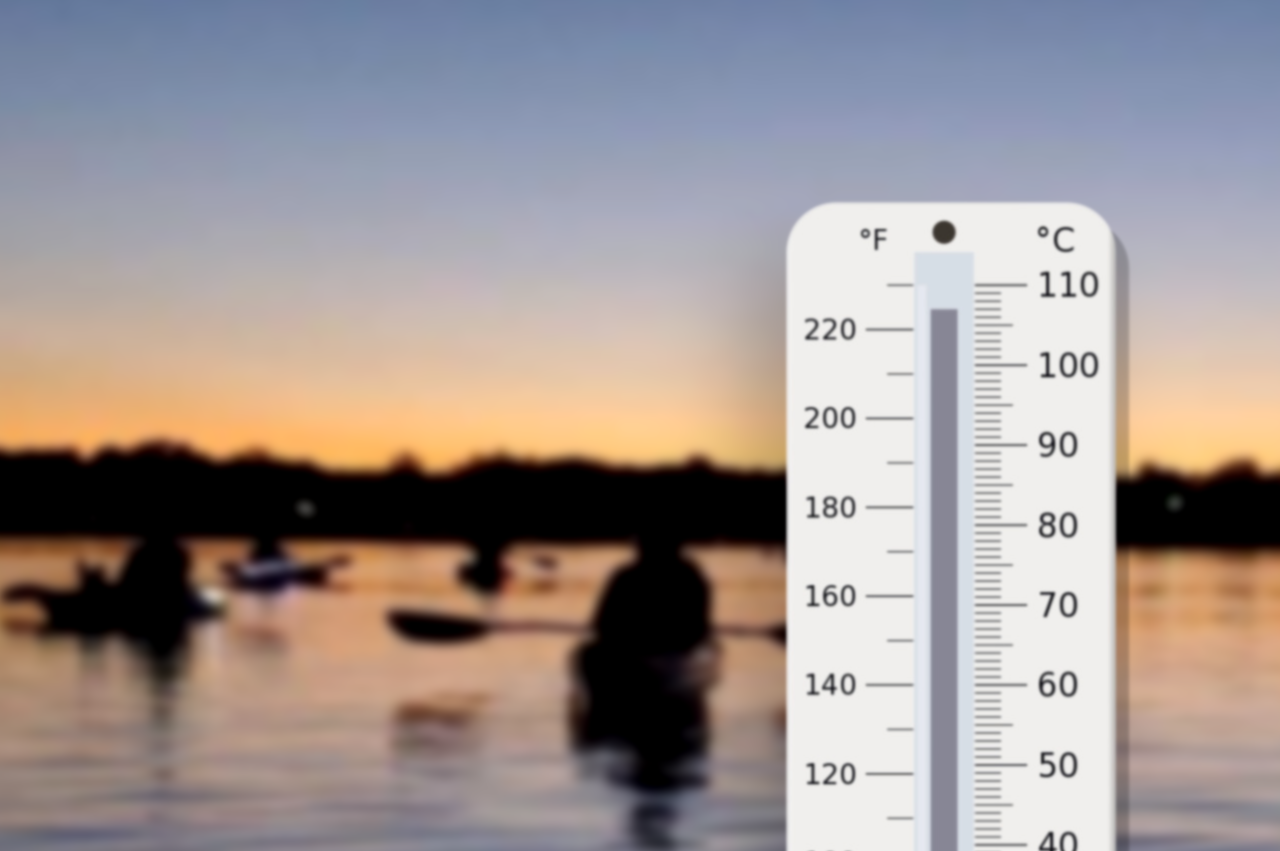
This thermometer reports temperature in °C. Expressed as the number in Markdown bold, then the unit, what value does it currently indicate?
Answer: **107** °C
